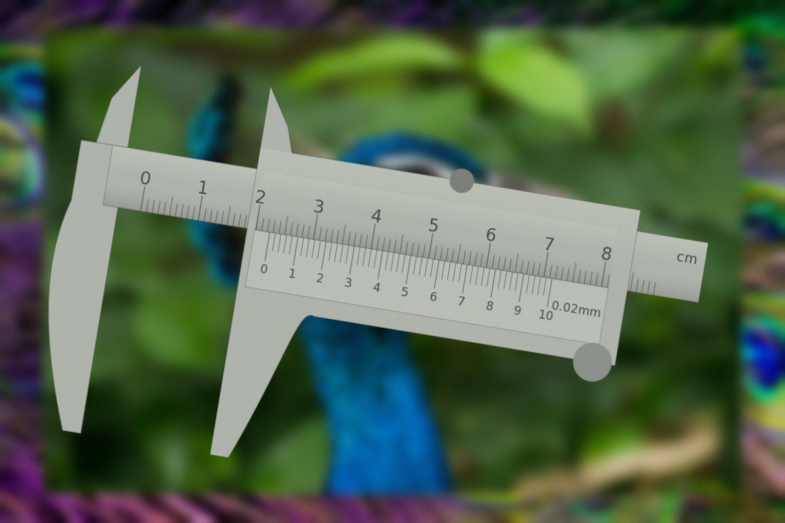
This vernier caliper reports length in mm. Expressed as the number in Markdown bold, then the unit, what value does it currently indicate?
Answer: **22.4** mm
